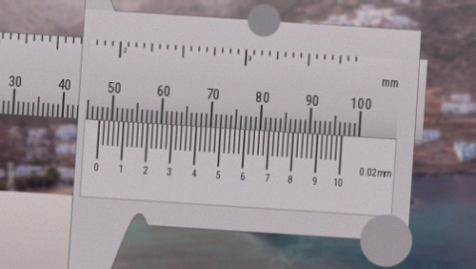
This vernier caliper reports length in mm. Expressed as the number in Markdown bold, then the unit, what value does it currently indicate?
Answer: **47.5** mm
